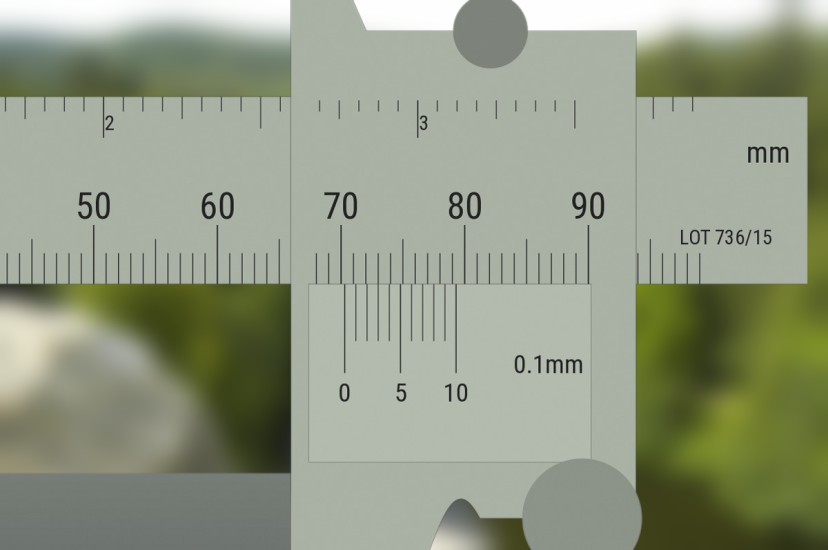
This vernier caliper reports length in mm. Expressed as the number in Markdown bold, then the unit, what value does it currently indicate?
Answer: **70.3** mm
